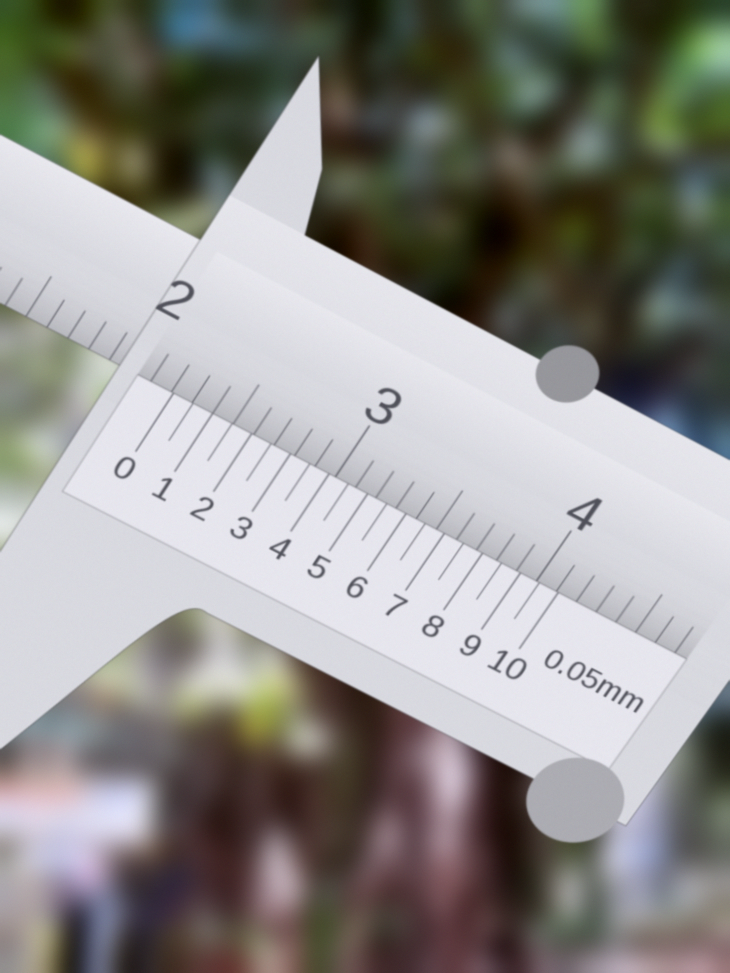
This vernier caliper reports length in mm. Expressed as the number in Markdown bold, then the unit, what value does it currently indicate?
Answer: **22.1** mm
